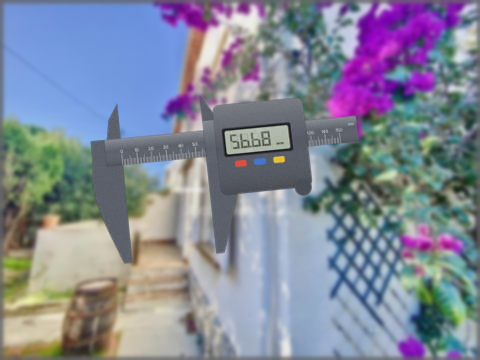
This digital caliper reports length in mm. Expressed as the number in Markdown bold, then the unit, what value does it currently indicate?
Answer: **56.68** mm
